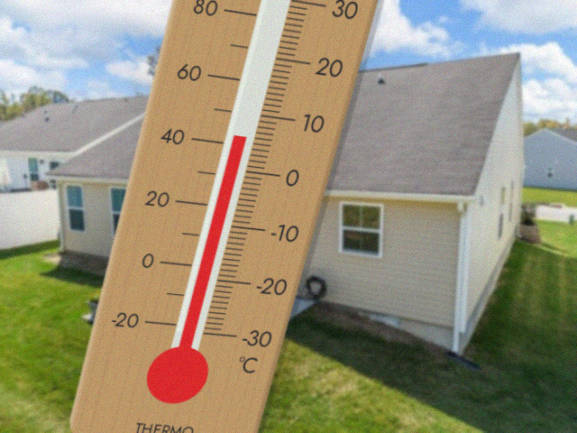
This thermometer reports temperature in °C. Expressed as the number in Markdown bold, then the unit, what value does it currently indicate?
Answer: **6** °C
